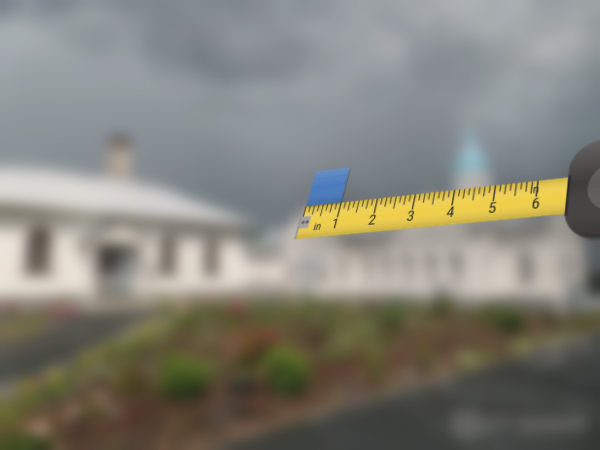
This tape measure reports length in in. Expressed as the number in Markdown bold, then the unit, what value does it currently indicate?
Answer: **1** in
